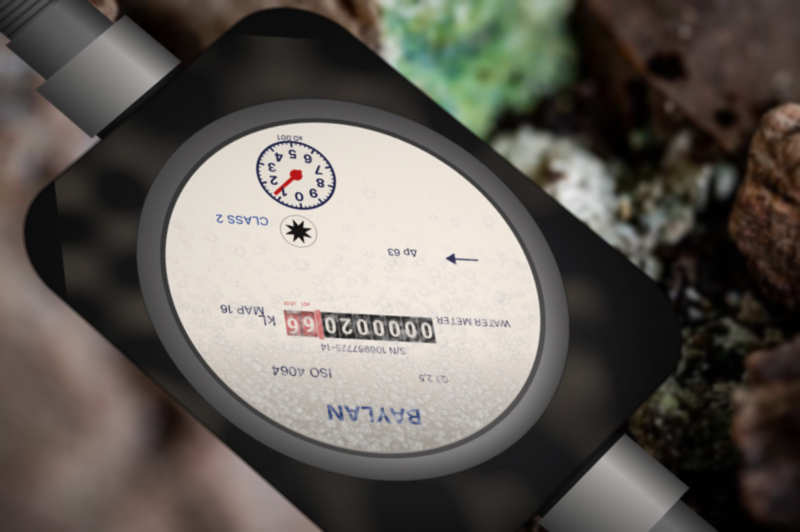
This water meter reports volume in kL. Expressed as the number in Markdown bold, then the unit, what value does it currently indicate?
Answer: **20.661** kL
